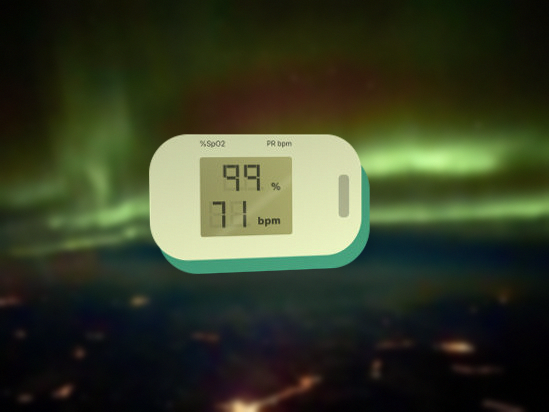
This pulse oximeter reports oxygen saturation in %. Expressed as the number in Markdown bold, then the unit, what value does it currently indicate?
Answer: **99** %
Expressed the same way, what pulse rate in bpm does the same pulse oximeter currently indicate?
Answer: **71** bpm
